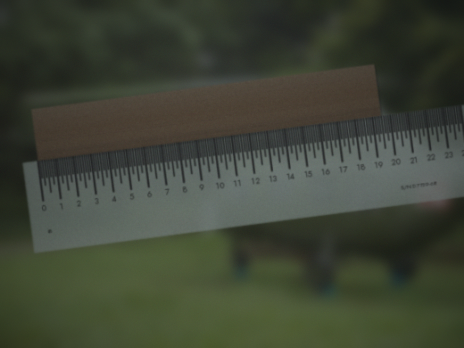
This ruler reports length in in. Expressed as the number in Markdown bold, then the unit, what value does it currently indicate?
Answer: **19.5** in
